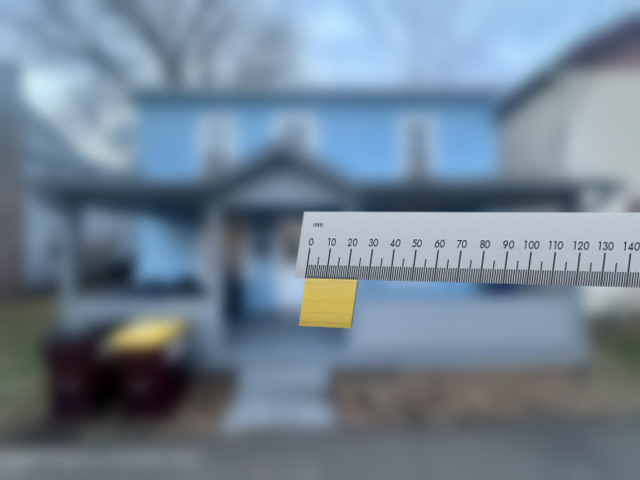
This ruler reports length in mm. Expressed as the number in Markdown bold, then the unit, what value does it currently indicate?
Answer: **25** mm
